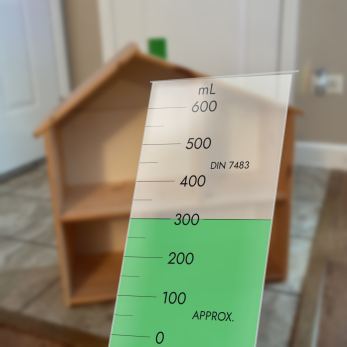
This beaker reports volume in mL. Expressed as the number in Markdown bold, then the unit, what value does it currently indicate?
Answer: **300** mL
